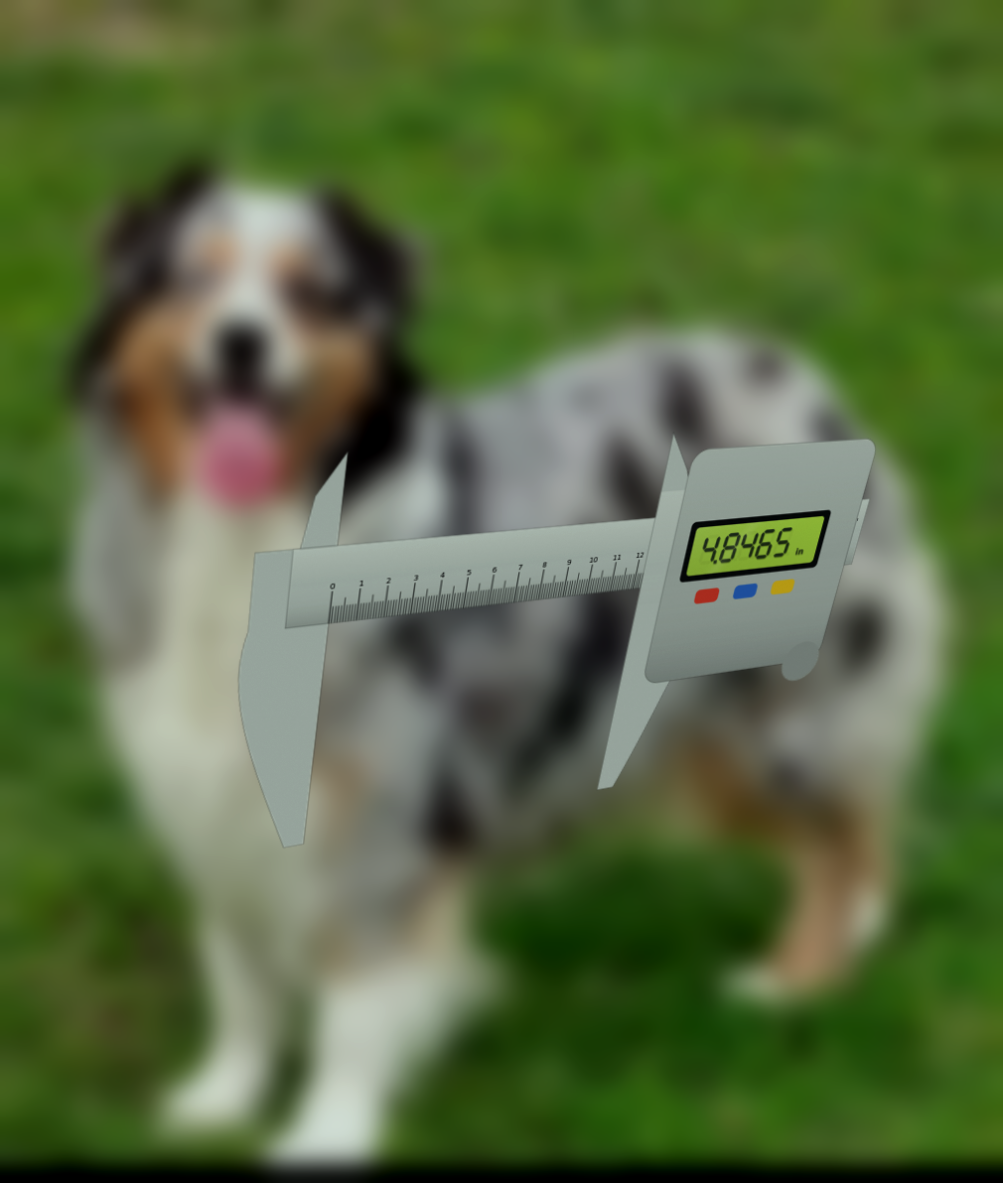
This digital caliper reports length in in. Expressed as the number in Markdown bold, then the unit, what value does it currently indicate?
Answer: **4.8465** in
